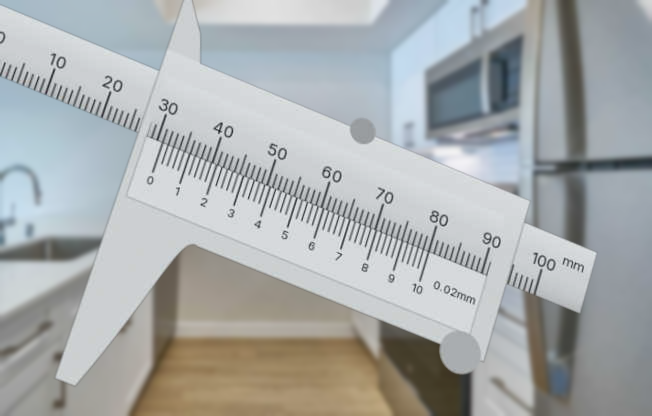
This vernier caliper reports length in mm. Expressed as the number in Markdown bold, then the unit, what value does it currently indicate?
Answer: **31.0** mm
